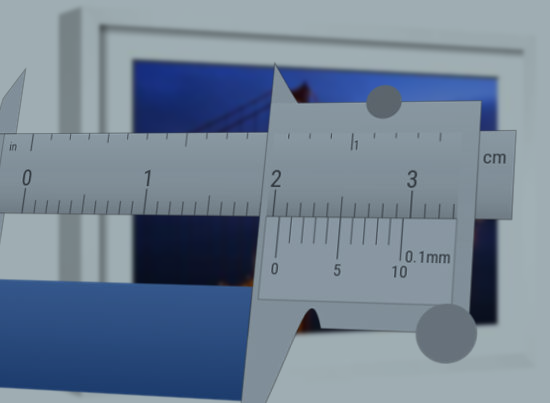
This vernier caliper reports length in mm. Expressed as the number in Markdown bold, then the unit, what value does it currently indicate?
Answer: **20.5** mm
